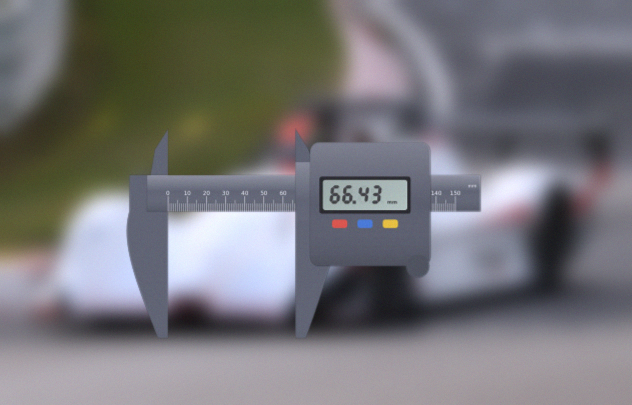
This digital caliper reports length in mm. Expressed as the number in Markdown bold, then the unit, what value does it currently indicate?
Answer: **66.43** mm
